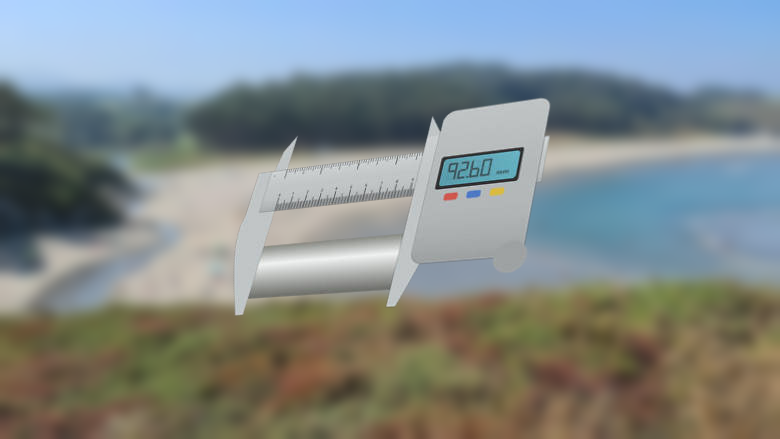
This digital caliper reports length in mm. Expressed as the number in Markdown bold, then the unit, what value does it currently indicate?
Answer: **92.60** mm
